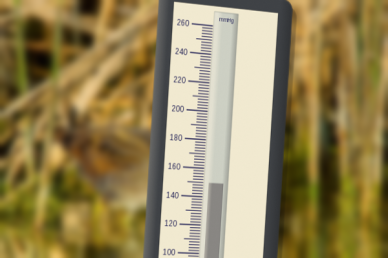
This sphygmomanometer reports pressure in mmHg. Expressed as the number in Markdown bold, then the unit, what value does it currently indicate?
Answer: **150** mmHg
